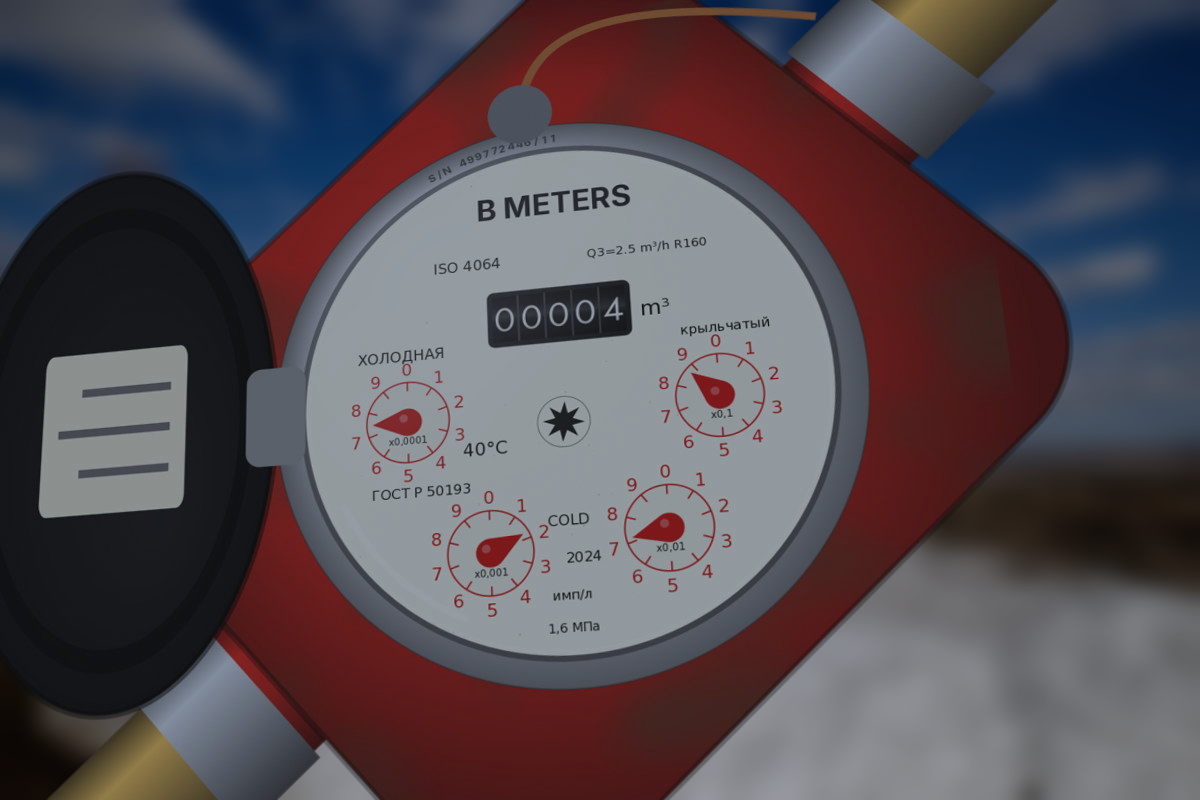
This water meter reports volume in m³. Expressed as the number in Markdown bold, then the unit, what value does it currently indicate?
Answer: **4.8717** m³
